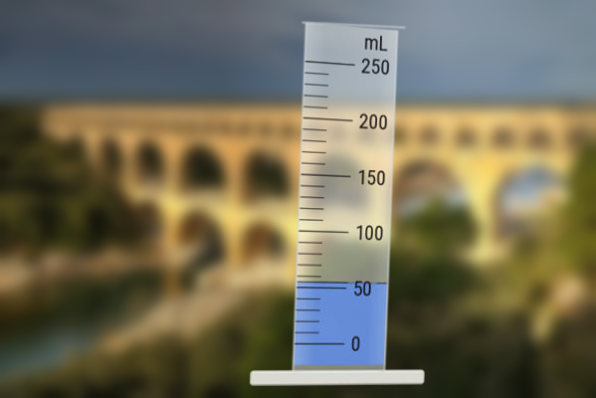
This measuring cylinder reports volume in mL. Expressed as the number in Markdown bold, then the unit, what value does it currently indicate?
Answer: **55** mL
